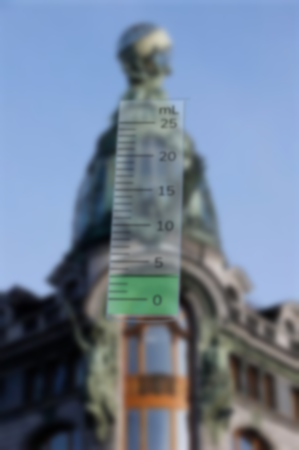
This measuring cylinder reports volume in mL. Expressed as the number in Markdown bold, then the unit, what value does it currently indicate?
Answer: **3** mL
